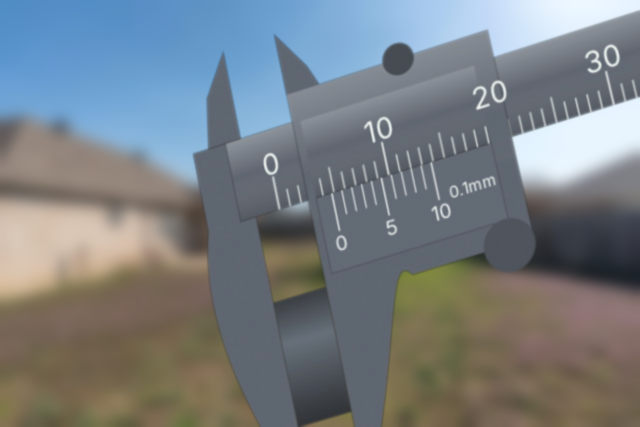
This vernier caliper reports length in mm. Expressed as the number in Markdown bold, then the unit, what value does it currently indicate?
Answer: **4.8** mm
